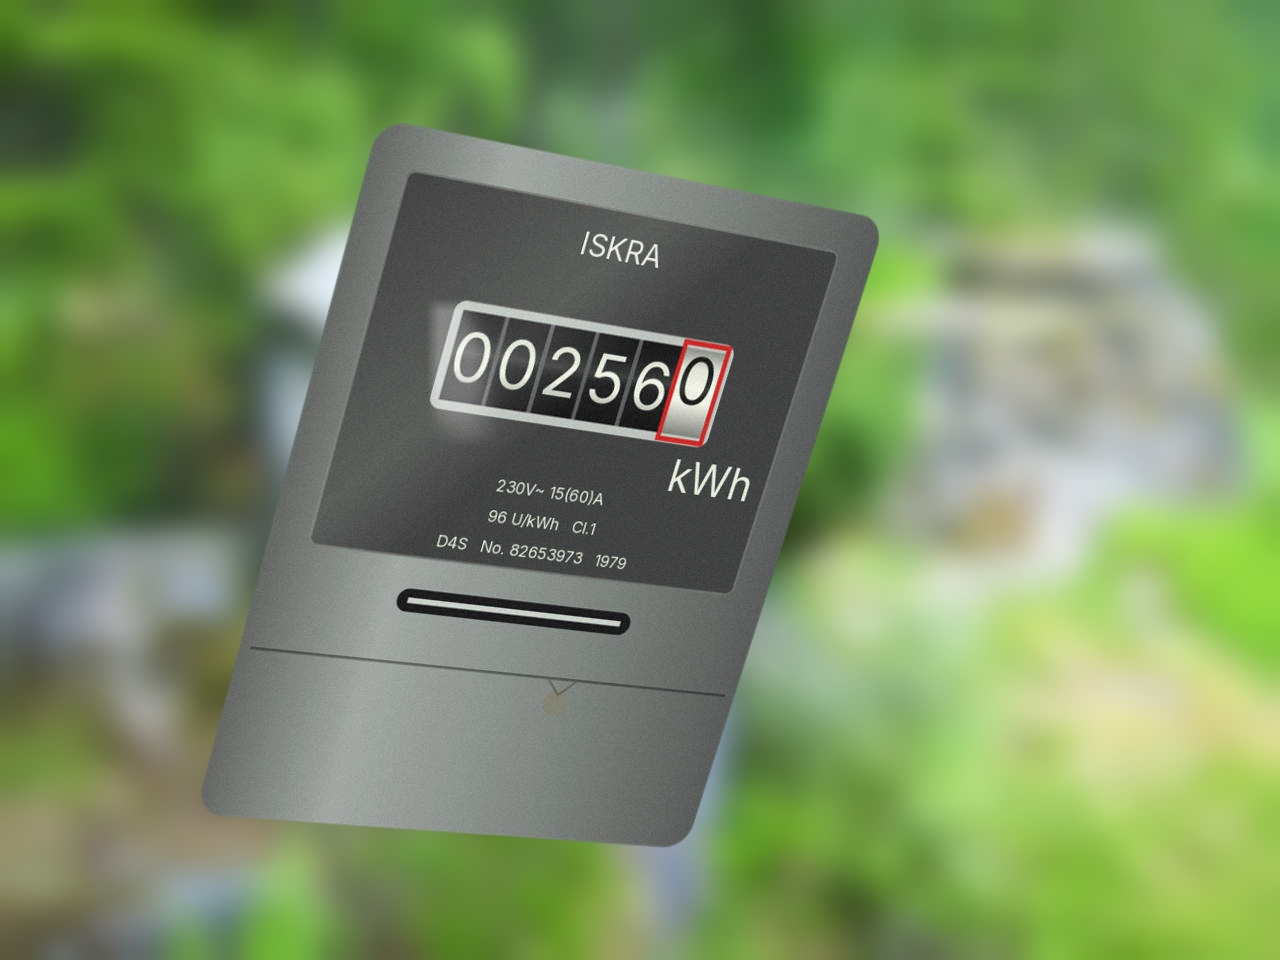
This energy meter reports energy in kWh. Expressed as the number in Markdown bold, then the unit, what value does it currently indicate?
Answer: **256.0** kWh
